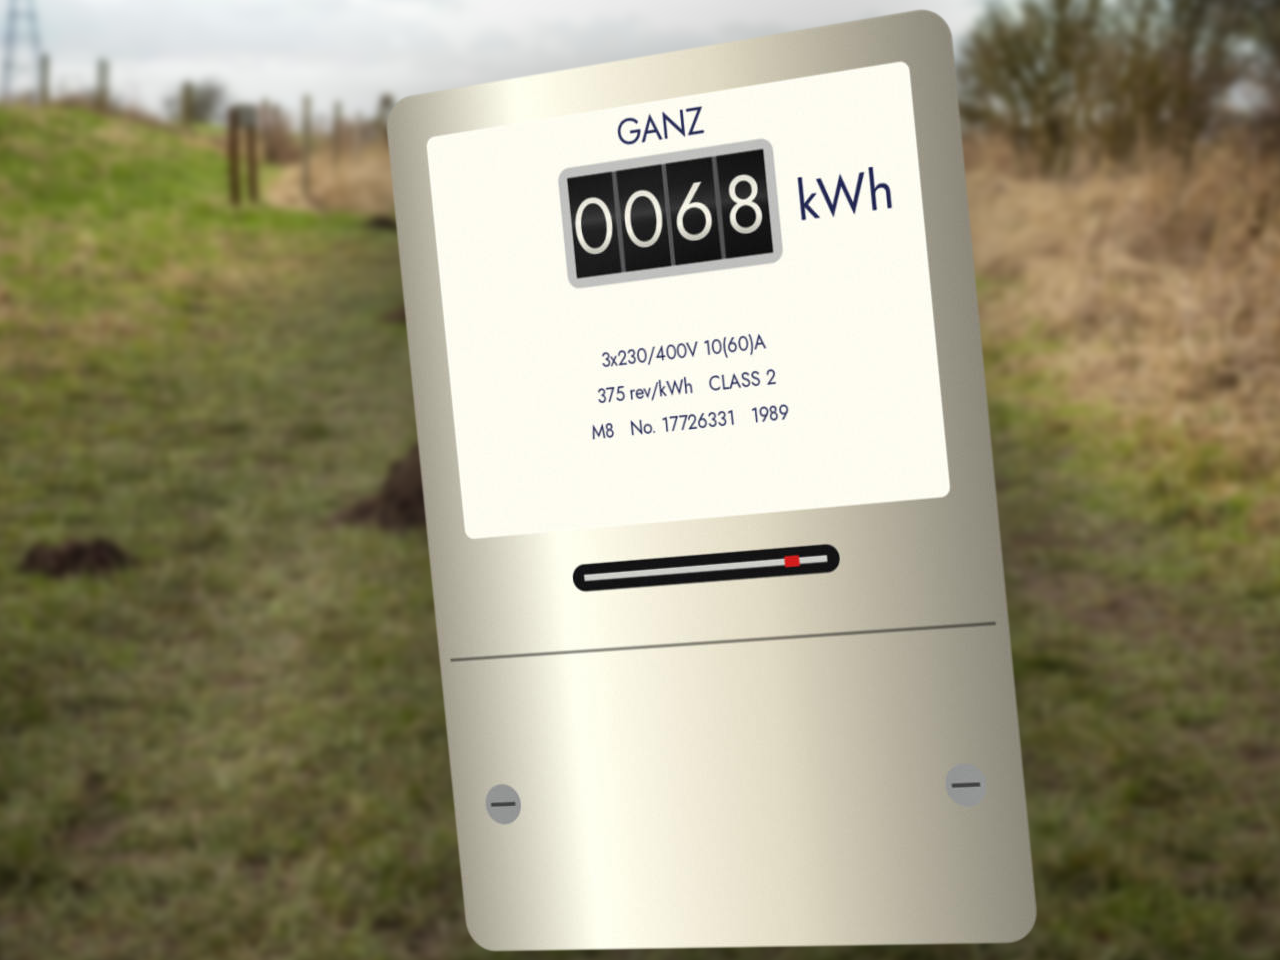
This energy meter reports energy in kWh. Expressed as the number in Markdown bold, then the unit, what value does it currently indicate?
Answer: **68** kWh
